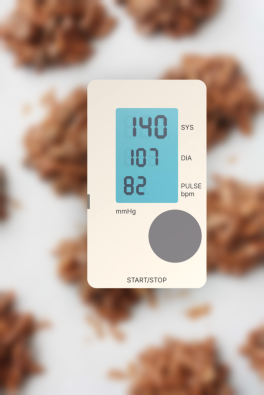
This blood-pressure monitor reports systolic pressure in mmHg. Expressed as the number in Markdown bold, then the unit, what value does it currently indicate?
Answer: **140** mmHg
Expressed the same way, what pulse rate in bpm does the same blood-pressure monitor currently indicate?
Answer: **82** bpm
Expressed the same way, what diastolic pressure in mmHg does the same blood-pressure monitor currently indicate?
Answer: **107** mmHg
